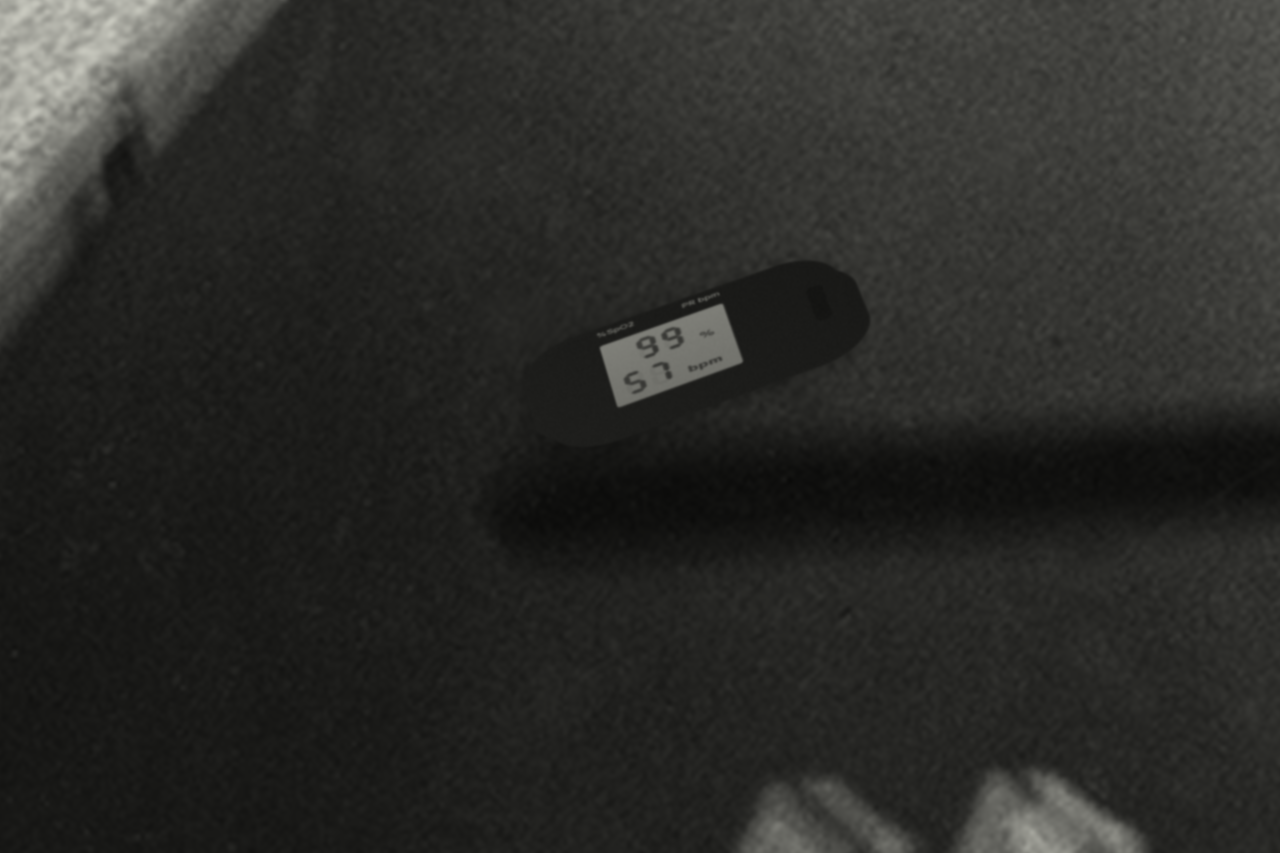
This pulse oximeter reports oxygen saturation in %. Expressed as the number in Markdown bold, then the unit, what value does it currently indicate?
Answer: **99** %
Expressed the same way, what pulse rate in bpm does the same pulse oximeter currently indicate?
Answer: **57** bpm
